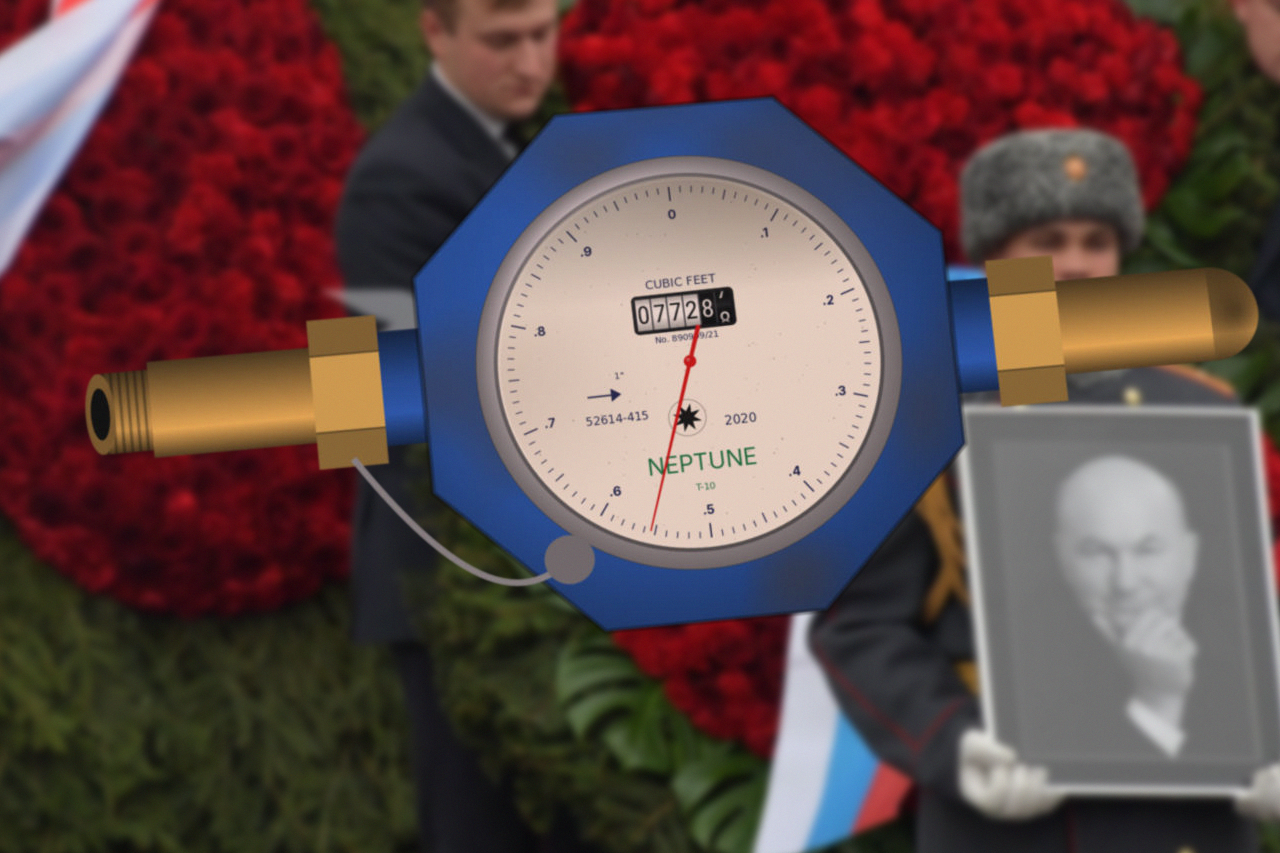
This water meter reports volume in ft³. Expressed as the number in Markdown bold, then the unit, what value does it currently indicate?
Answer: **77287.55** ft³
